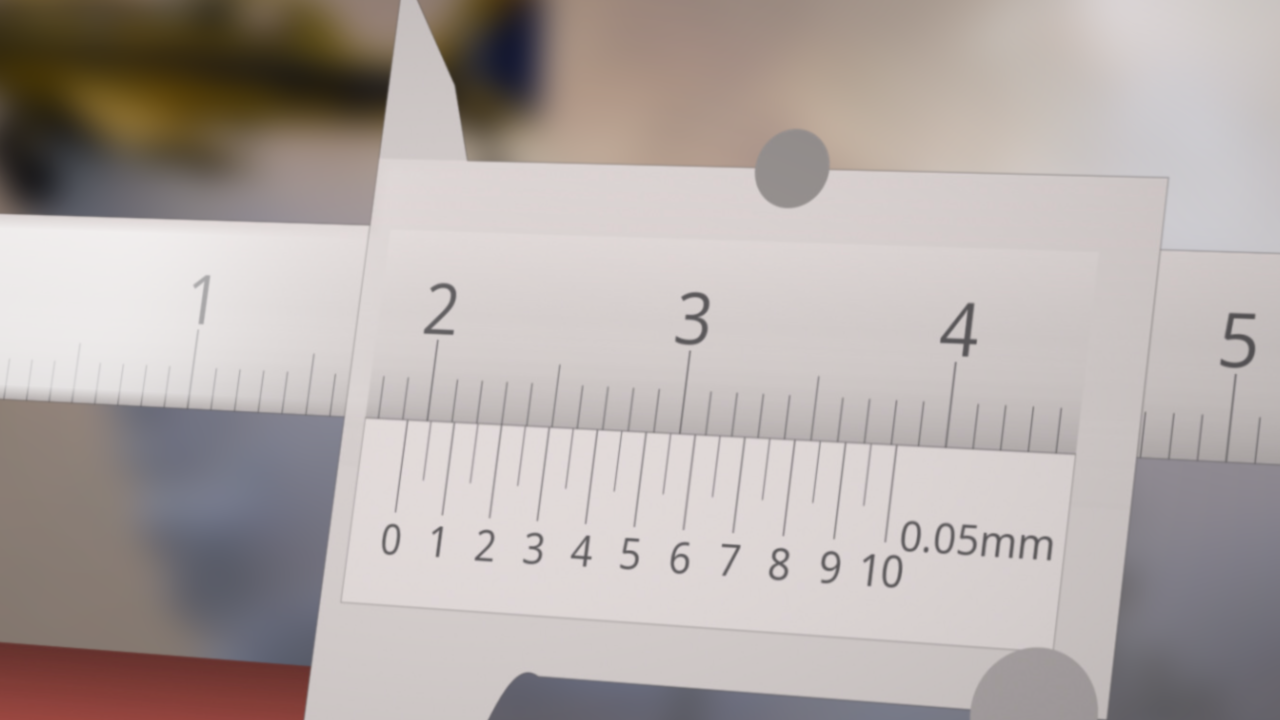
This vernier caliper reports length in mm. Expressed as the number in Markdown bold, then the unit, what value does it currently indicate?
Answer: **19.2** mm
